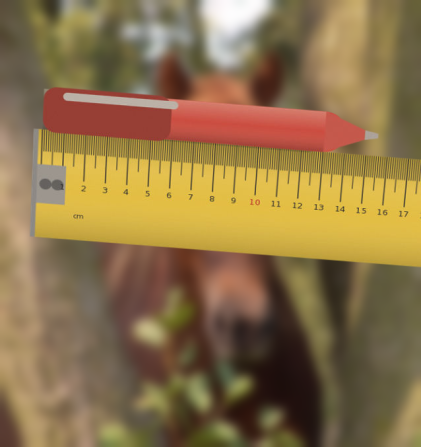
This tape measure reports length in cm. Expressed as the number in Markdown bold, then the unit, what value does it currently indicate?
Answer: **15.5** cm
